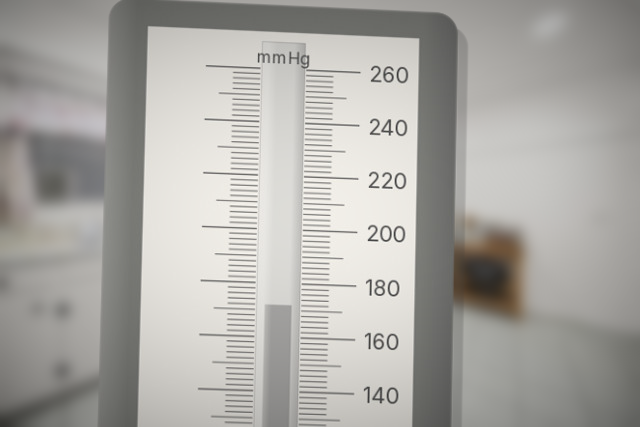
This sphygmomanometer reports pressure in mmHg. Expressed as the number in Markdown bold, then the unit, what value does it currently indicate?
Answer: **172** mmHg
